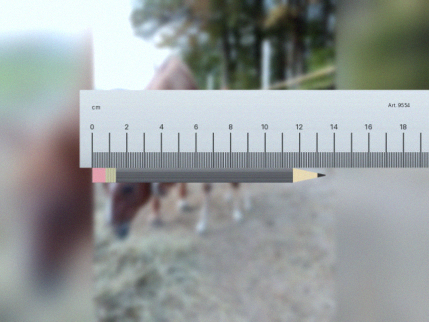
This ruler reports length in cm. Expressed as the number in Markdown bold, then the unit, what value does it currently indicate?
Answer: **13.5** cm
